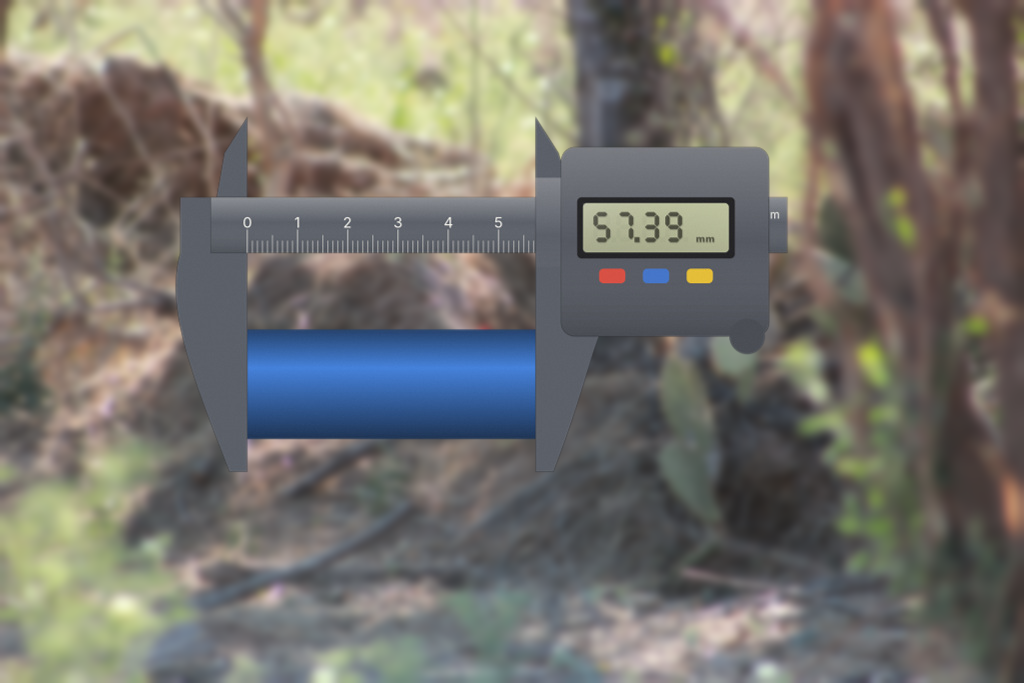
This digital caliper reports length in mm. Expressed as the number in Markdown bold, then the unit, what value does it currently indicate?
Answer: **57.39** mm
